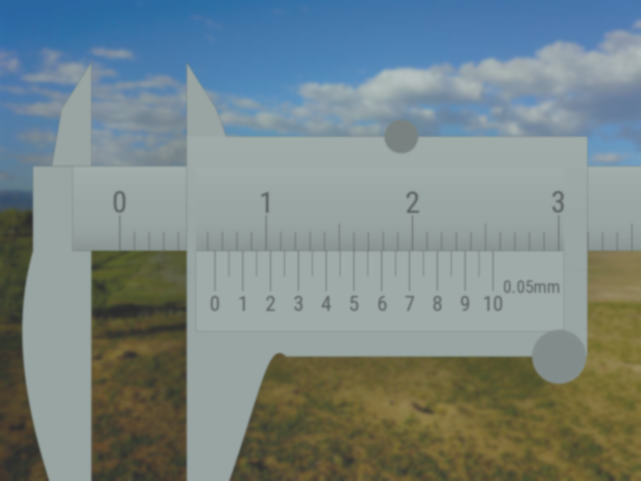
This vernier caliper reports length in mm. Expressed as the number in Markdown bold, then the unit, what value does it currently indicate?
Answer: **6.5** mm
